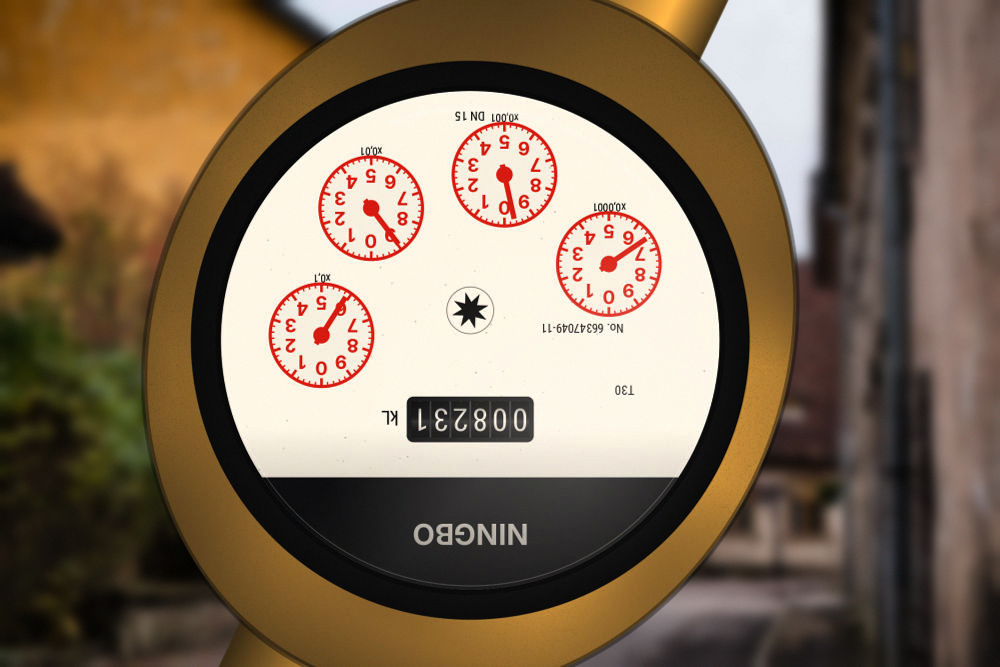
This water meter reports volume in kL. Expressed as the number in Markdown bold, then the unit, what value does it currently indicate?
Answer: **8231.5896** kL
